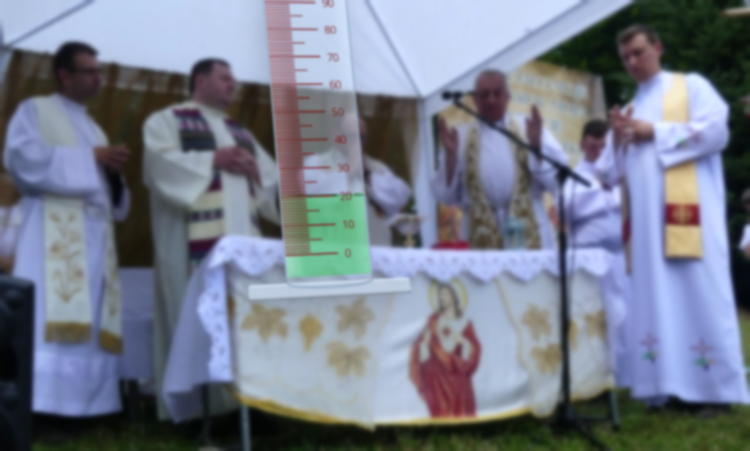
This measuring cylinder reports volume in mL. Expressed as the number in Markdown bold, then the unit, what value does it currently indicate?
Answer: **20** mL
